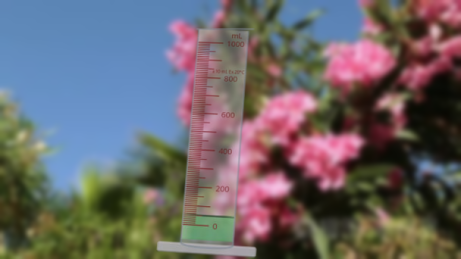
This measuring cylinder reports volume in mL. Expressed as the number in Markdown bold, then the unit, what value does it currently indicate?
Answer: **50** mL
